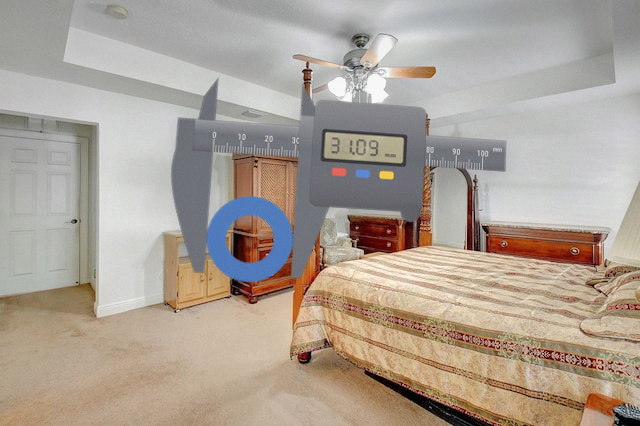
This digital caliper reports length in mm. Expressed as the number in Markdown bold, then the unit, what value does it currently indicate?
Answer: **31.09** mm
